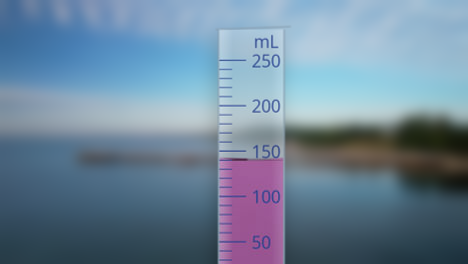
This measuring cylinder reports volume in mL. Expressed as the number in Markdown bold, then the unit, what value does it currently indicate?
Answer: **140** mL
